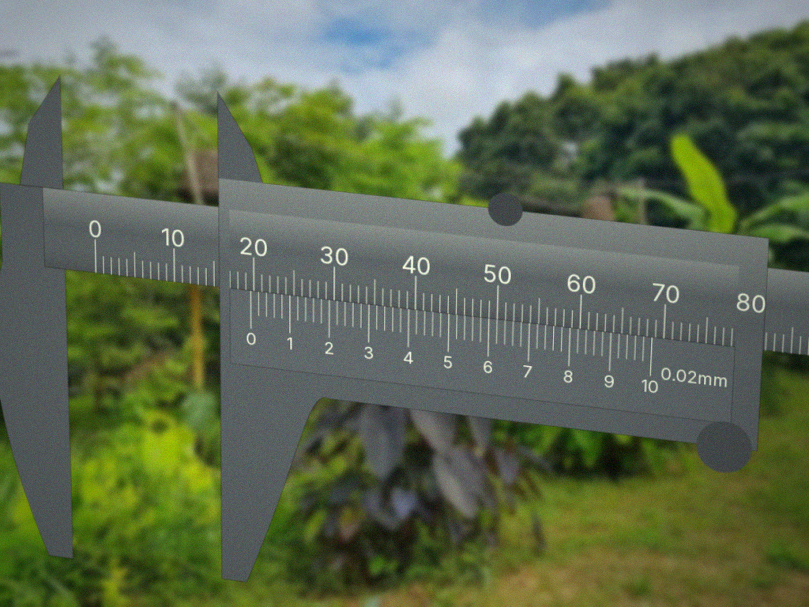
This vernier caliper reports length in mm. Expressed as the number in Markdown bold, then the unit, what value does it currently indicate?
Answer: **19.6** mm
